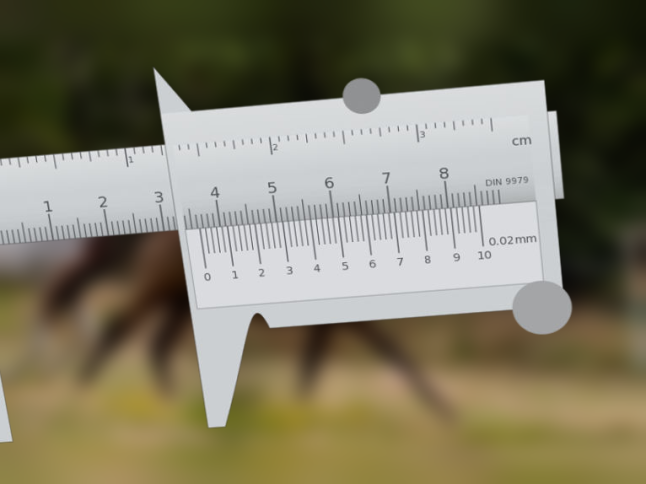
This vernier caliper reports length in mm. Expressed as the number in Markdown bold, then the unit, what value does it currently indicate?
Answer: **36.4** mm
